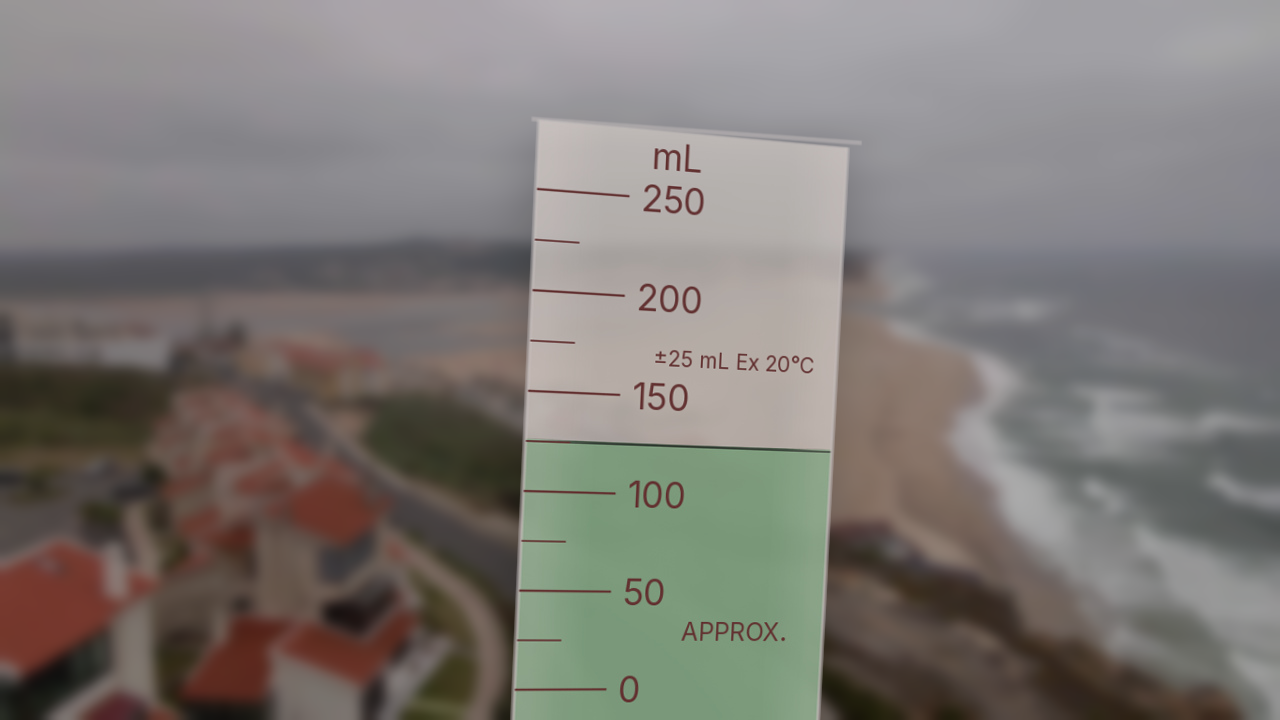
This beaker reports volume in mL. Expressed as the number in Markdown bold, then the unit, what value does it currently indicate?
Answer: **125** mL
